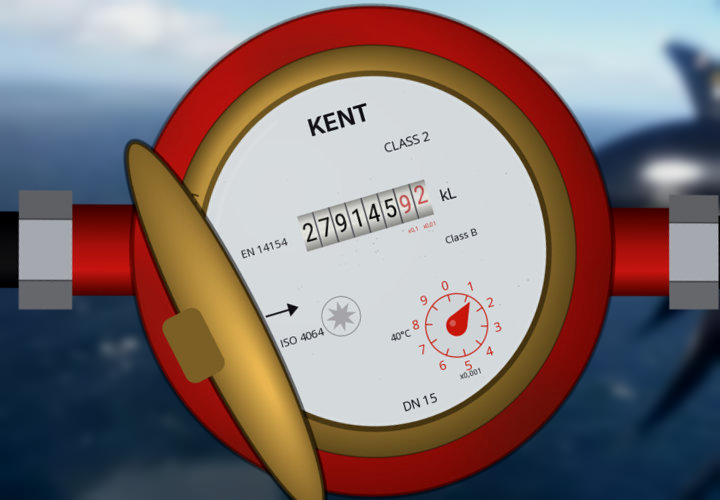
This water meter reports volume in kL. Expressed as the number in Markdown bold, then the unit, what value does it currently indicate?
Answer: **279145.921** kL
